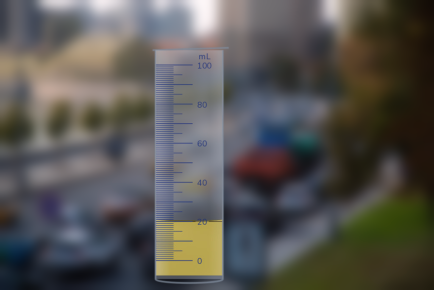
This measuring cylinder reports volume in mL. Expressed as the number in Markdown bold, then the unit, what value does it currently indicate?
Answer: **20** mL
